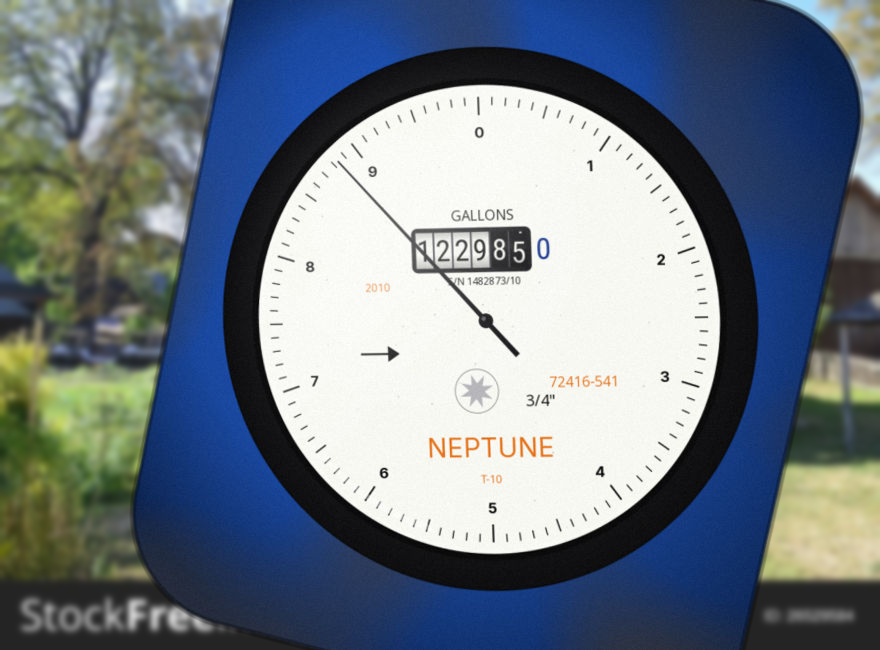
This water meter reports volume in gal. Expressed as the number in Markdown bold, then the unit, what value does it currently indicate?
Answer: **1229848.8** gal
